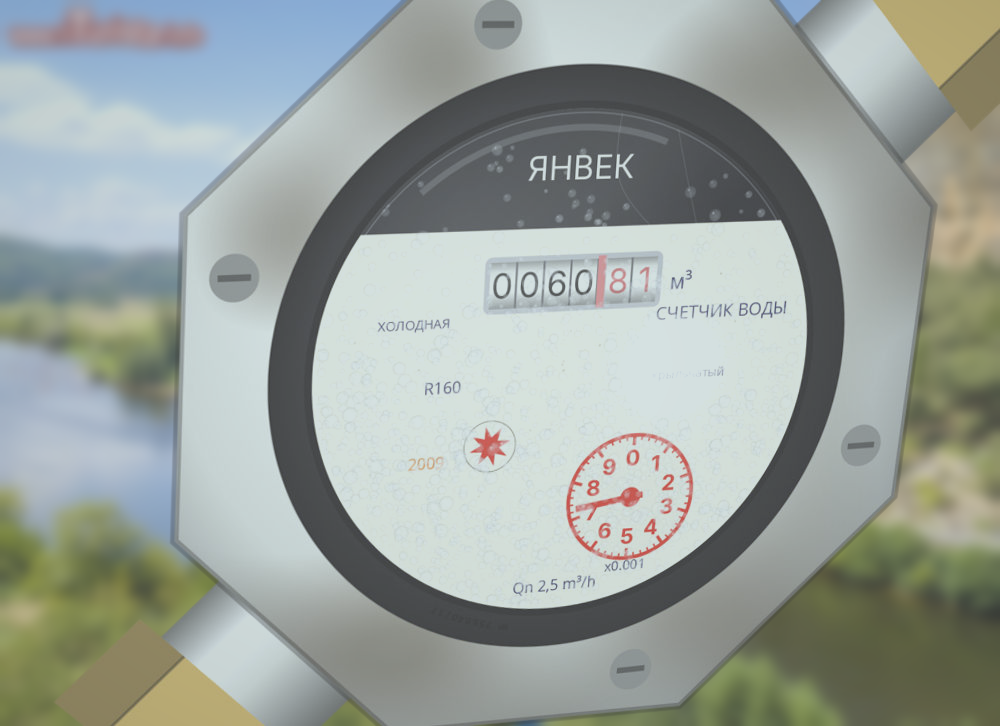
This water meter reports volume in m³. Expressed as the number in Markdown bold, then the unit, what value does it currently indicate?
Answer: **60.817** m³
